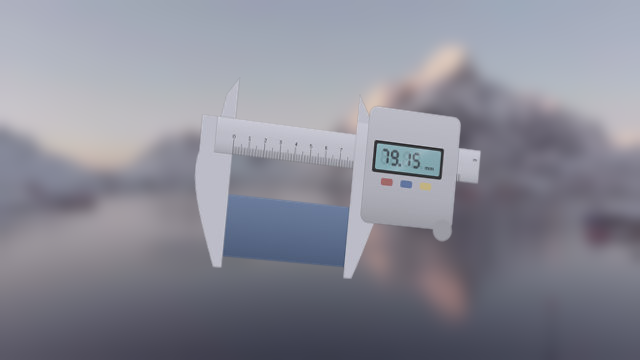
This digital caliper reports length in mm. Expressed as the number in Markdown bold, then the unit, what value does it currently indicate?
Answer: **79.15** mm
